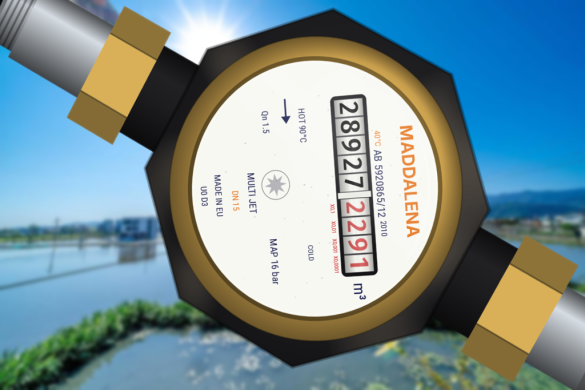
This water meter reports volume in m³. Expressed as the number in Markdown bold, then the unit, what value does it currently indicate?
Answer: **28927.2291** m³
